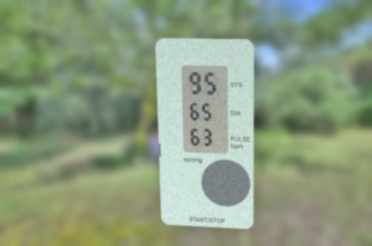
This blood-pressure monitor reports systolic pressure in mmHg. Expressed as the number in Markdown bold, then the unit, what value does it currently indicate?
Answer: **95** mmHg
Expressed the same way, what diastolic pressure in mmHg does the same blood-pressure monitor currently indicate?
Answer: **65** mmHg
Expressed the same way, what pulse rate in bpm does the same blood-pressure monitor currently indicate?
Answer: **63** bpm
